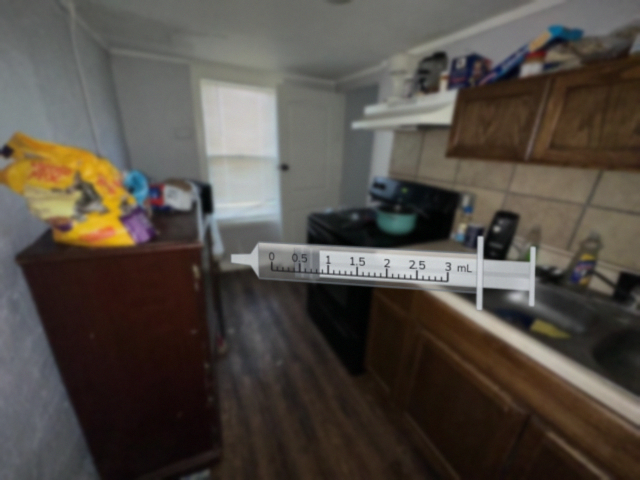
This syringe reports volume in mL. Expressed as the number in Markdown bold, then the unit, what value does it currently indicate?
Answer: **0.4** mL
